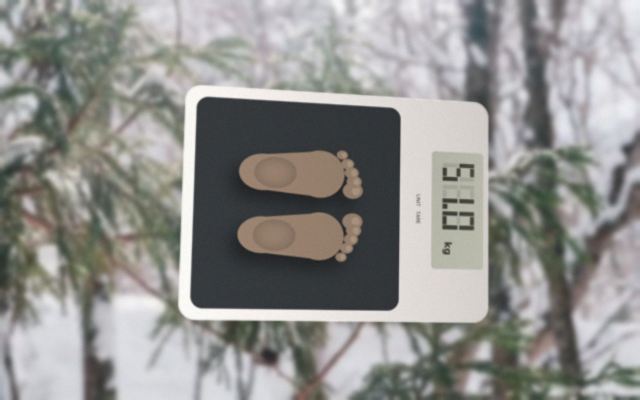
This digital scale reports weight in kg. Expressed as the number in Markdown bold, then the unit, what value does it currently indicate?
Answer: **51.0** kg
